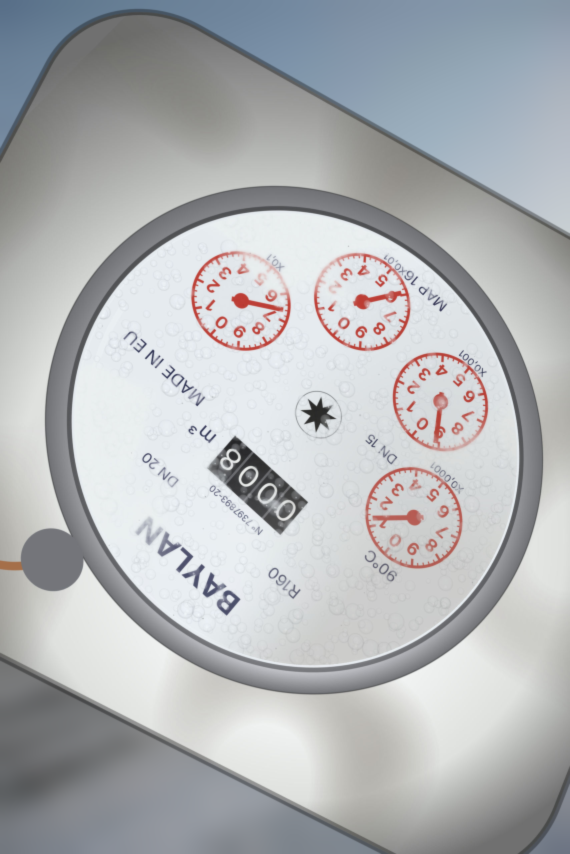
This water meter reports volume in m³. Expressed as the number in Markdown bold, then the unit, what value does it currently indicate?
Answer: **8.6591** m³
